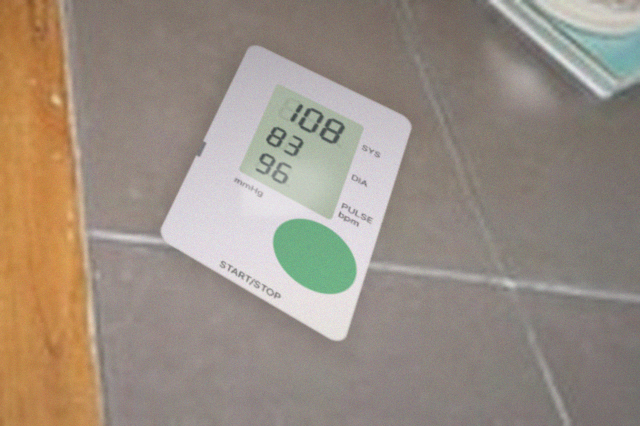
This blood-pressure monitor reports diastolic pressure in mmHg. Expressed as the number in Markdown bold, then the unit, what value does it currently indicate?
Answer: **83** mmHg
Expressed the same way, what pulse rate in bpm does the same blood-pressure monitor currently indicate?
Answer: **96** bpm
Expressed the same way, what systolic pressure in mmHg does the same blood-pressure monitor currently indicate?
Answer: **108** mmHg
